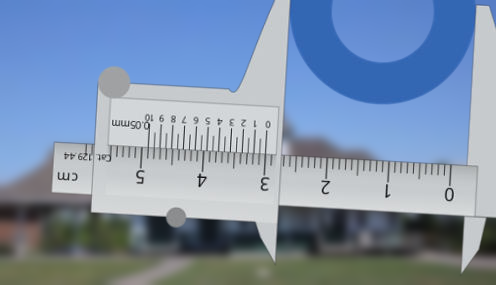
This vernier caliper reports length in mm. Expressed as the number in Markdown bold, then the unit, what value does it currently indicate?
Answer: **30.0** mm
